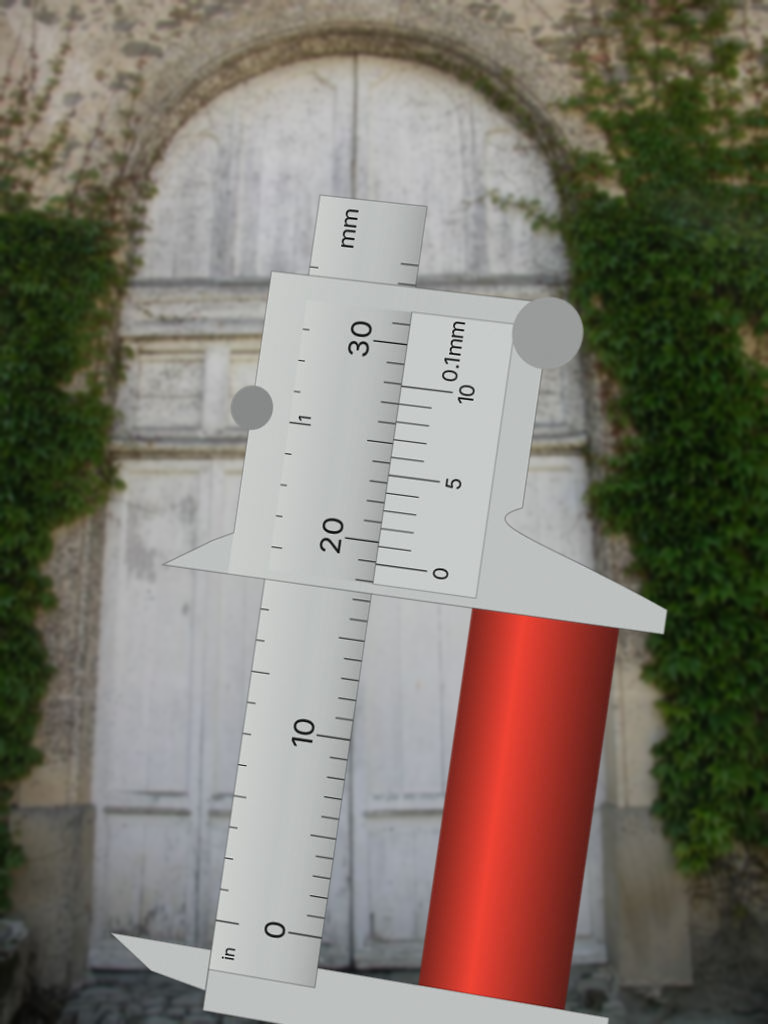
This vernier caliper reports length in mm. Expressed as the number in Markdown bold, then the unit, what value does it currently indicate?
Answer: **18.9** mm
